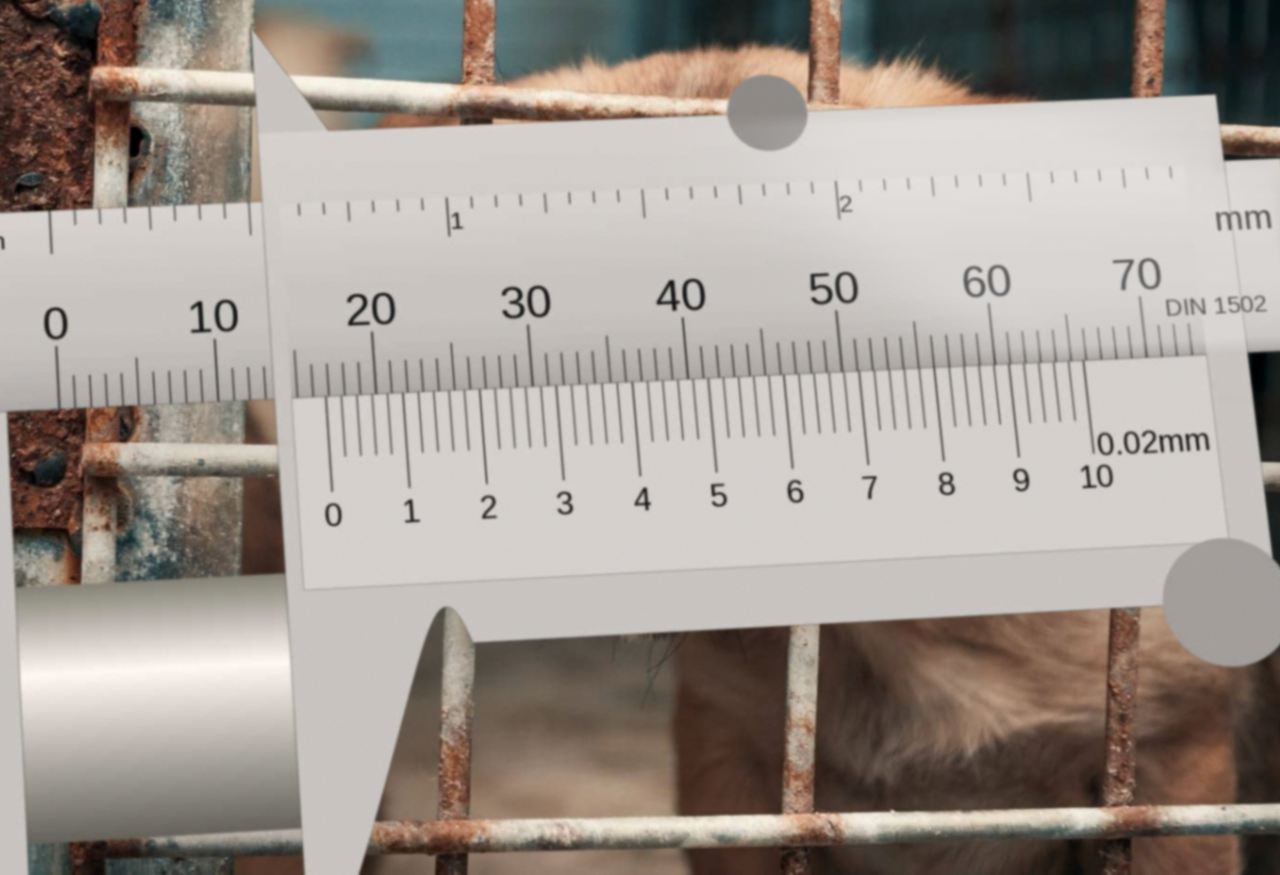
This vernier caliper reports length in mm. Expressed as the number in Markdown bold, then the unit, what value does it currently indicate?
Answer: **16.8** mm
